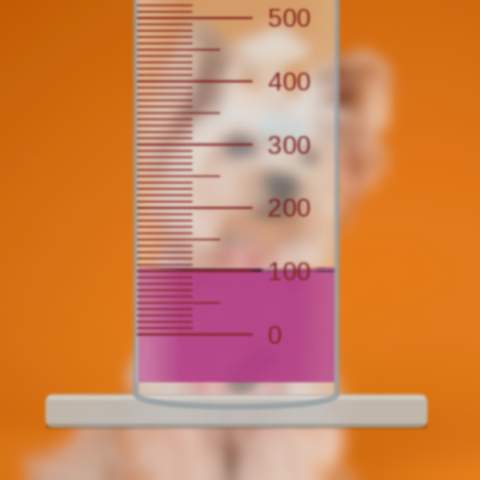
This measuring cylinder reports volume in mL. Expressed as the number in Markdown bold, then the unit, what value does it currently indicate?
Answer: **100** mL
